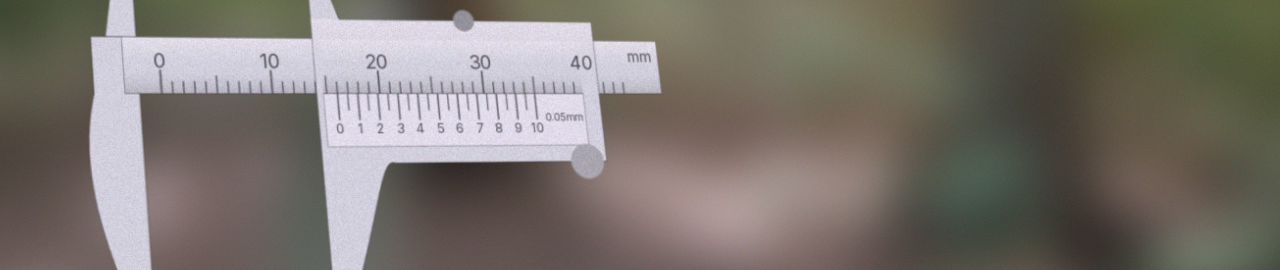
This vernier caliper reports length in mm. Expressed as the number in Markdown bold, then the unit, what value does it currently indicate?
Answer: **16.0** mm
